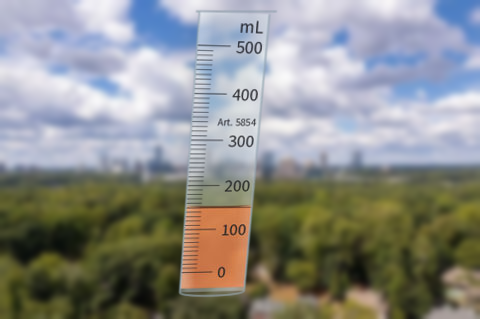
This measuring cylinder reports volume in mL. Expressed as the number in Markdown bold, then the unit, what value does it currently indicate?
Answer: **150** mL
